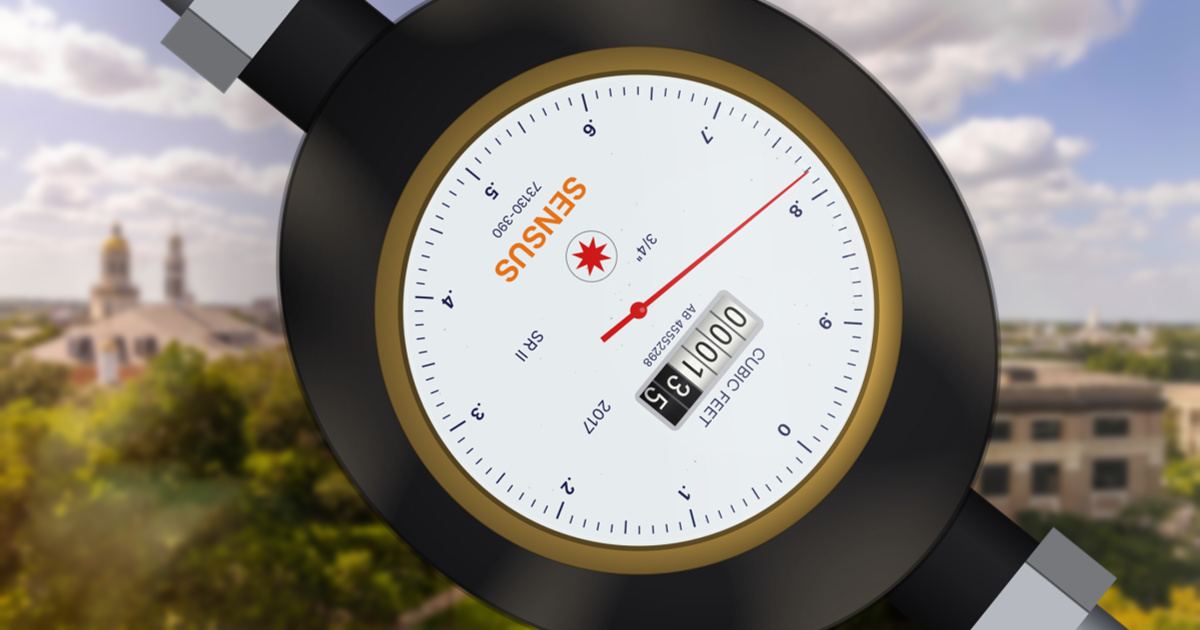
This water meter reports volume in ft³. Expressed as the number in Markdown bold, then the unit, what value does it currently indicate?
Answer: **134.78** ft³
